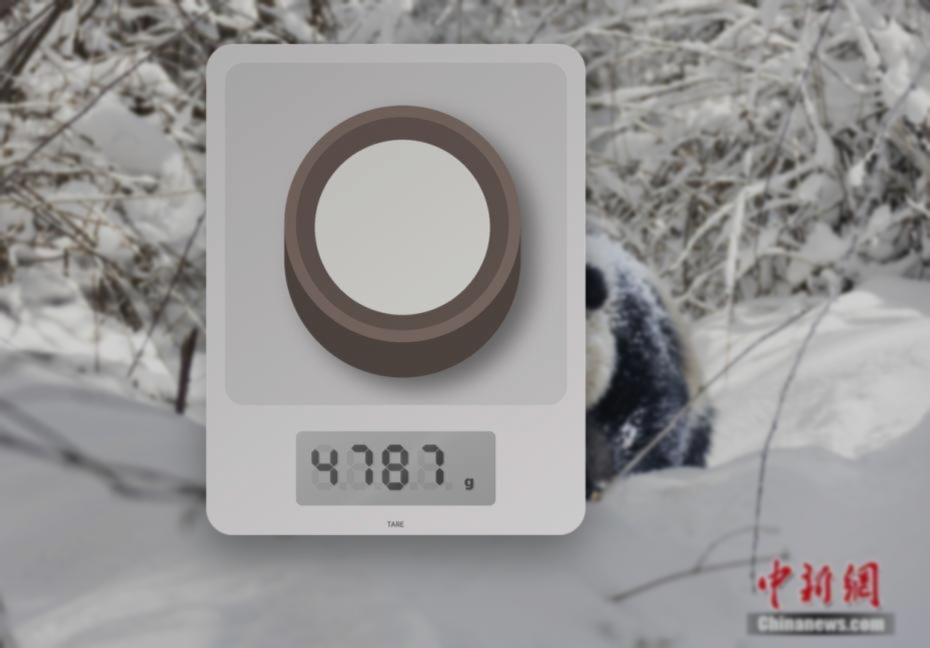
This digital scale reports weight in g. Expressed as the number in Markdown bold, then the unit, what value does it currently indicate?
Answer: **4787** g
